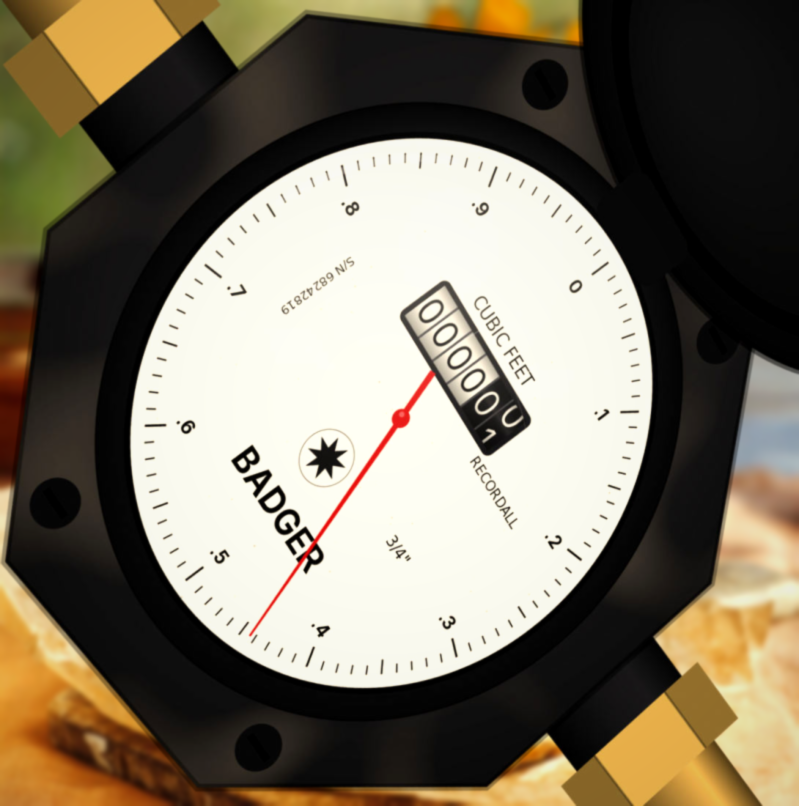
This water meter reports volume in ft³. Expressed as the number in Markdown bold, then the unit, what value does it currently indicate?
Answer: **0.44** ft³
